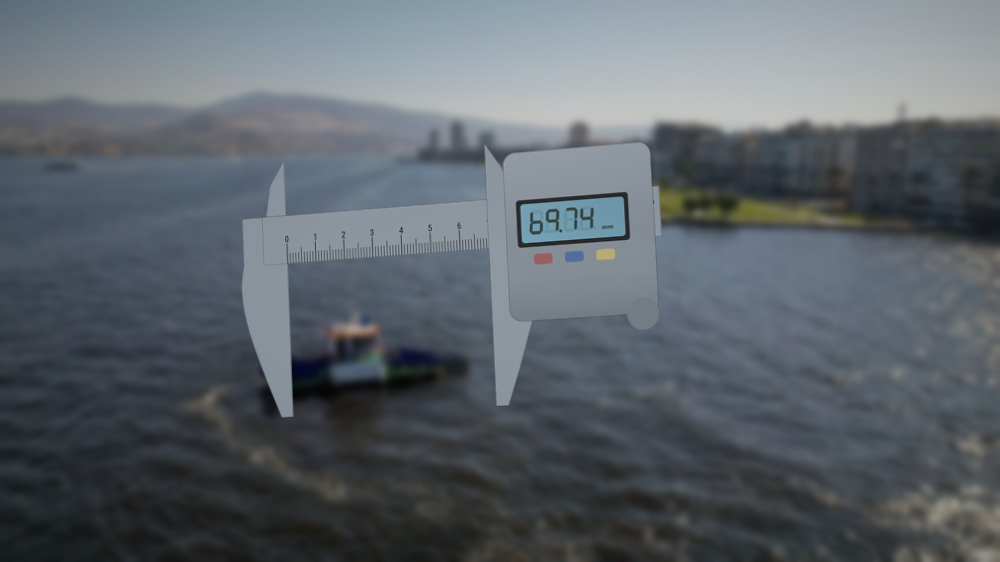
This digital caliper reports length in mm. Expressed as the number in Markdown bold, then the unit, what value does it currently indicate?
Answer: **69.74** mm
